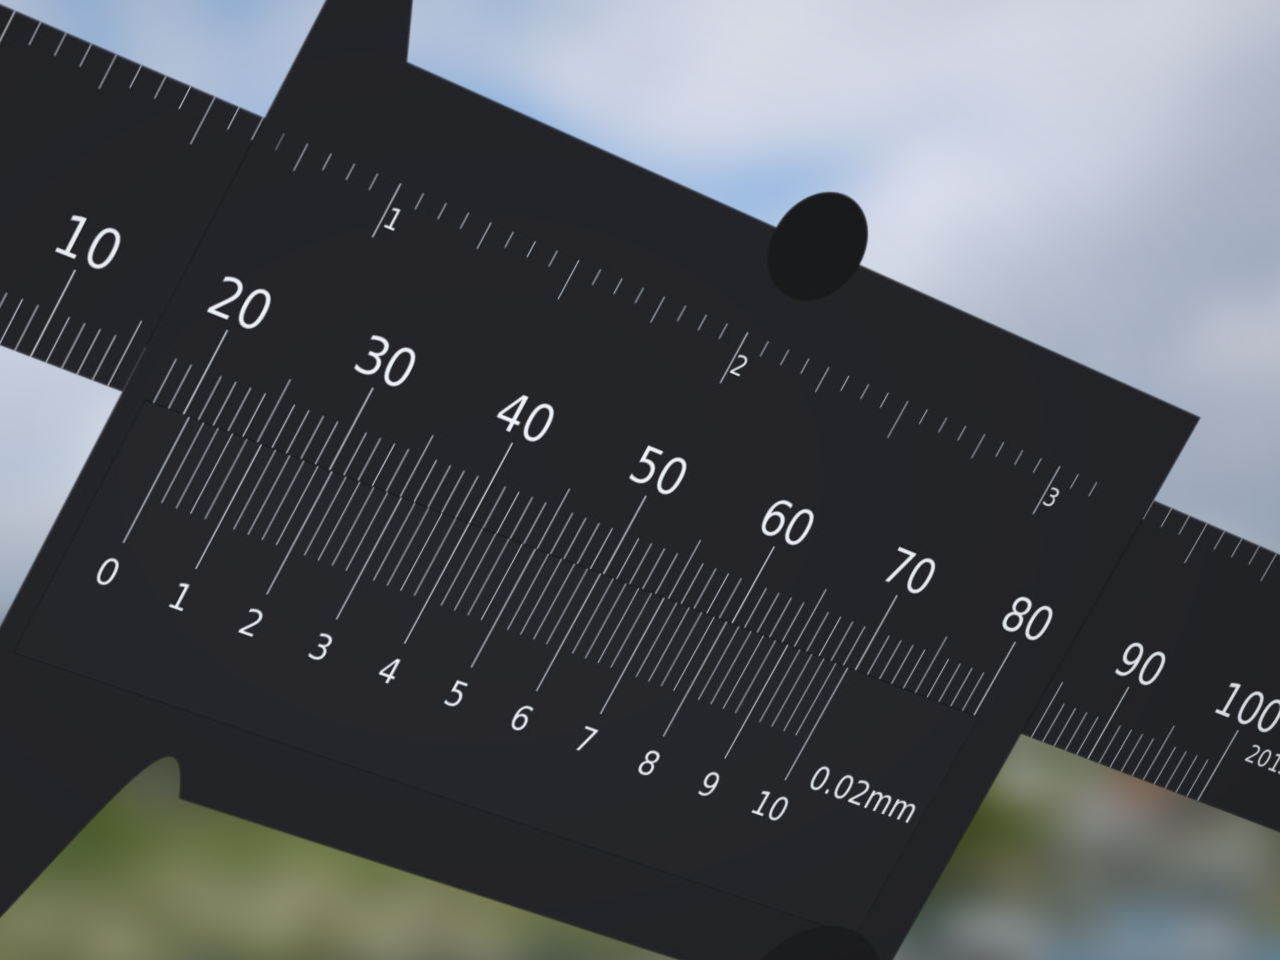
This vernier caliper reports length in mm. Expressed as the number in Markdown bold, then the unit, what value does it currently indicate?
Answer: **20.4** mm
